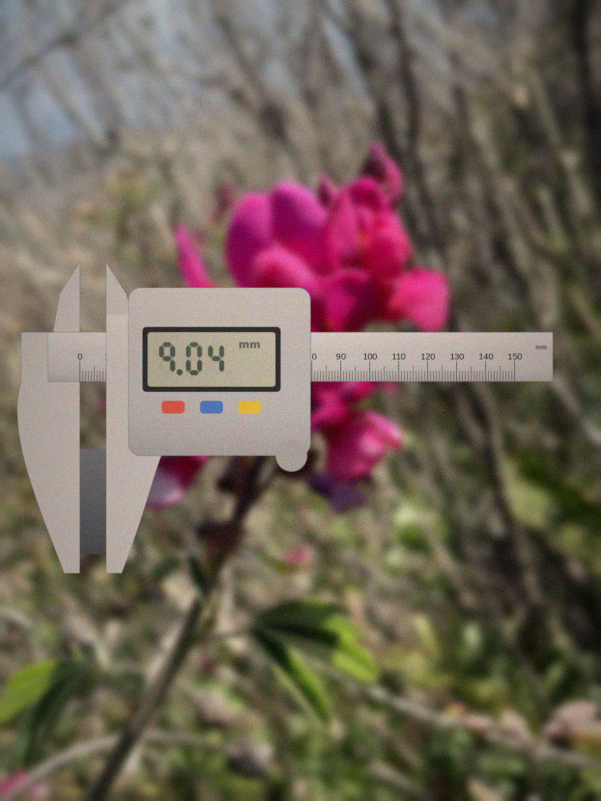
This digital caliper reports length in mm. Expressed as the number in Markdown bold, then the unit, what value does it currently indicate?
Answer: **9.04** mm
